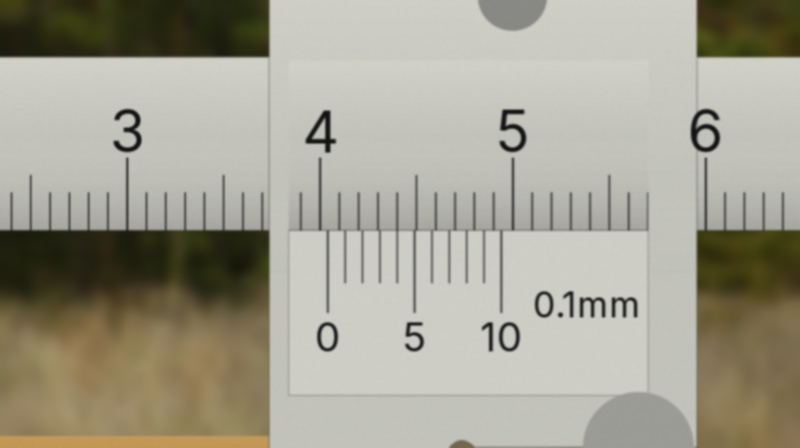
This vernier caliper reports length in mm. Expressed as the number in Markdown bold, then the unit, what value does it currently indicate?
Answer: **40.4** mm
